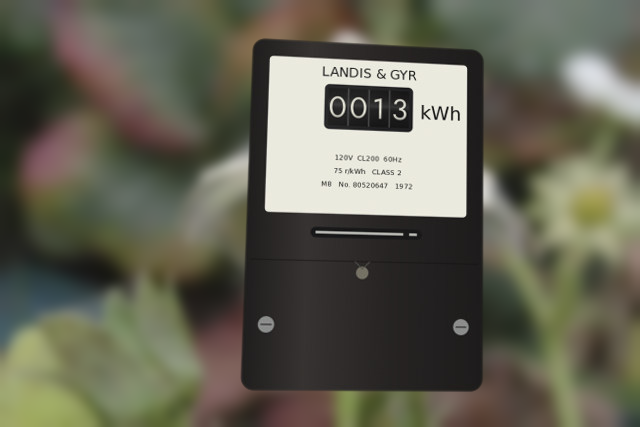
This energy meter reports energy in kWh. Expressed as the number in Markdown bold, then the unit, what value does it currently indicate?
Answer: **13** kWh
